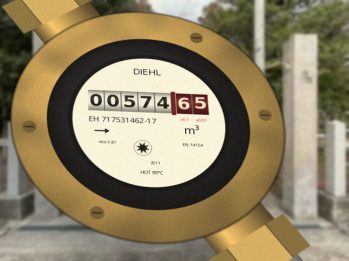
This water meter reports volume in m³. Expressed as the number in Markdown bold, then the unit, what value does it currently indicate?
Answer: **574.65** m³
